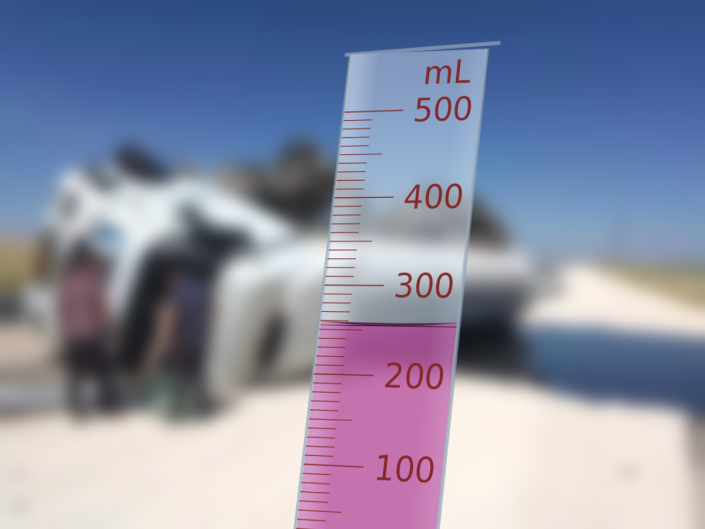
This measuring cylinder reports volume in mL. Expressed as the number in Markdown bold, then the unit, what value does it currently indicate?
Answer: **255** mL
